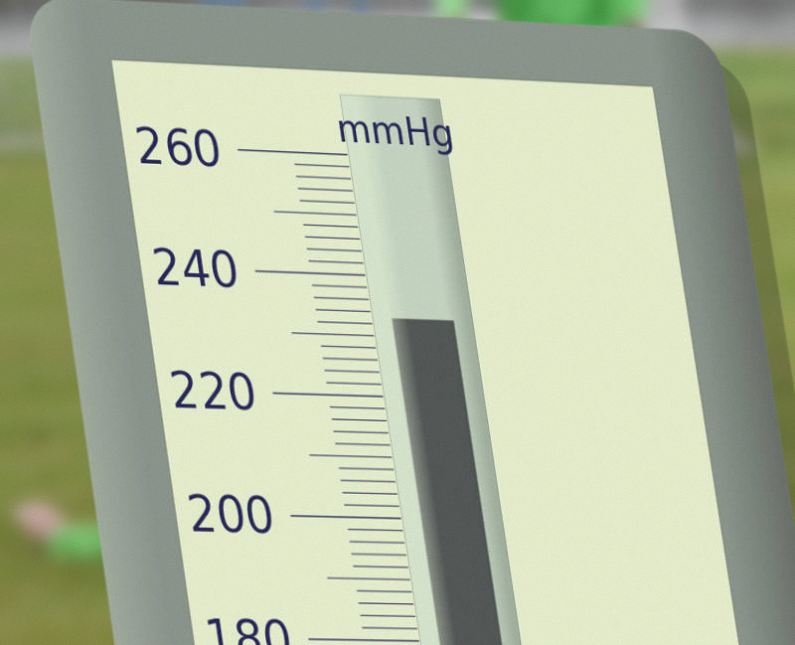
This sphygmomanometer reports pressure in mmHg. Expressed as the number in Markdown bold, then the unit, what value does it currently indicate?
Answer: **233** mmHg
